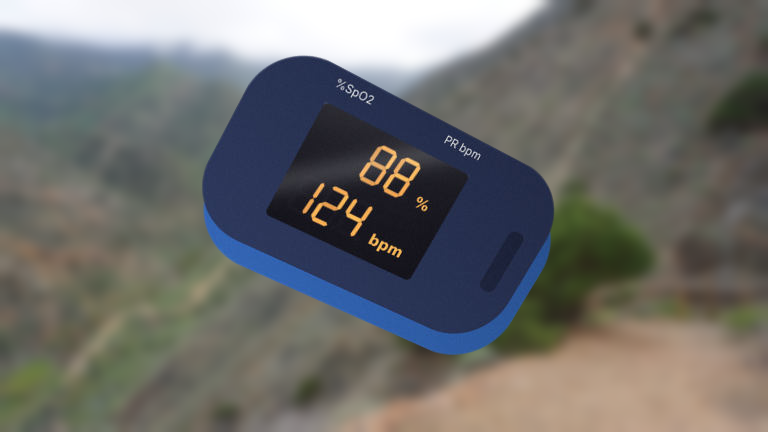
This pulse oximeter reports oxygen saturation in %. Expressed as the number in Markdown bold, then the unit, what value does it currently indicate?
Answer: **88** %
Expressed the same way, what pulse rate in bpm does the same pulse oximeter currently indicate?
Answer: **124** bpm
